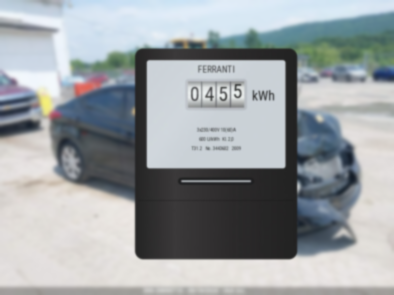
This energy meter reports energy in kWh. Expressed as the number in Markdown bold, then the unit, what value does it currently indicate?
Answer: **455** kWh
